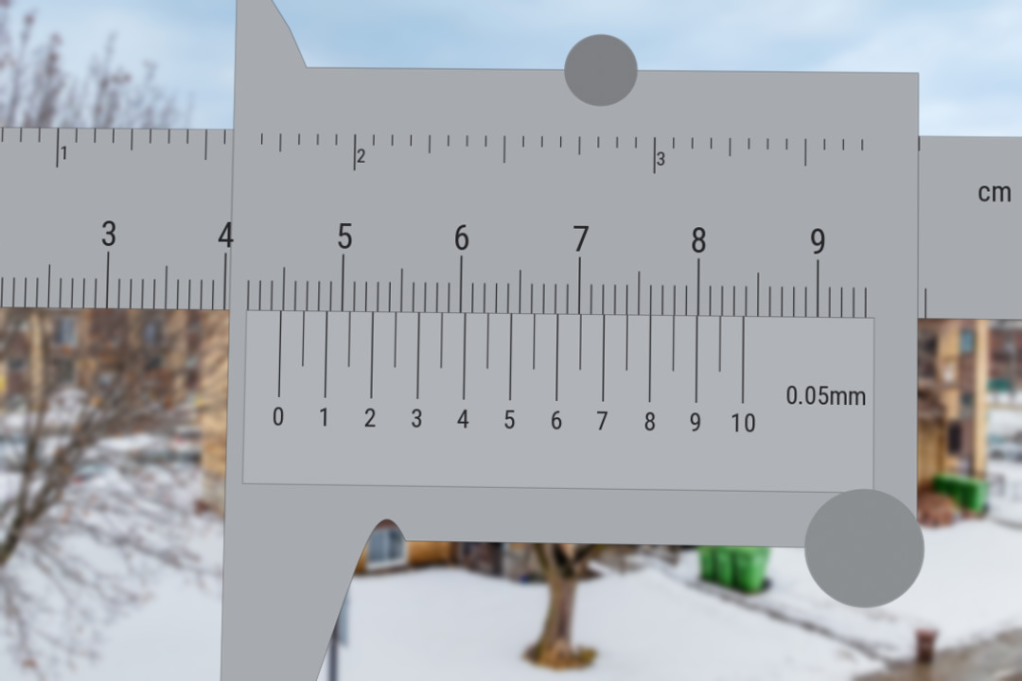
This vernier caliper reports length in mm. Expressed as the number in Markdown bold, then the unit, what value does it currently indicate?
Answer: **44.8** mm
